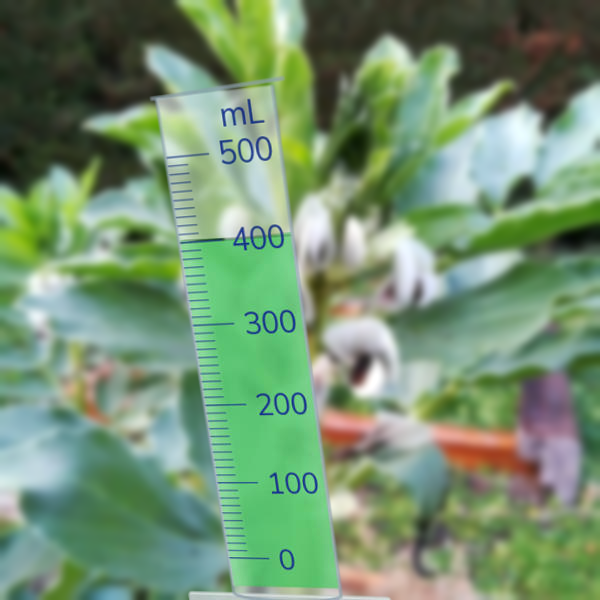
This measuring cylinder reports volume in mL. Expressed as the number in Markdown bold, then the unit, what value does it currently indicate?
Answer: **400** mL
